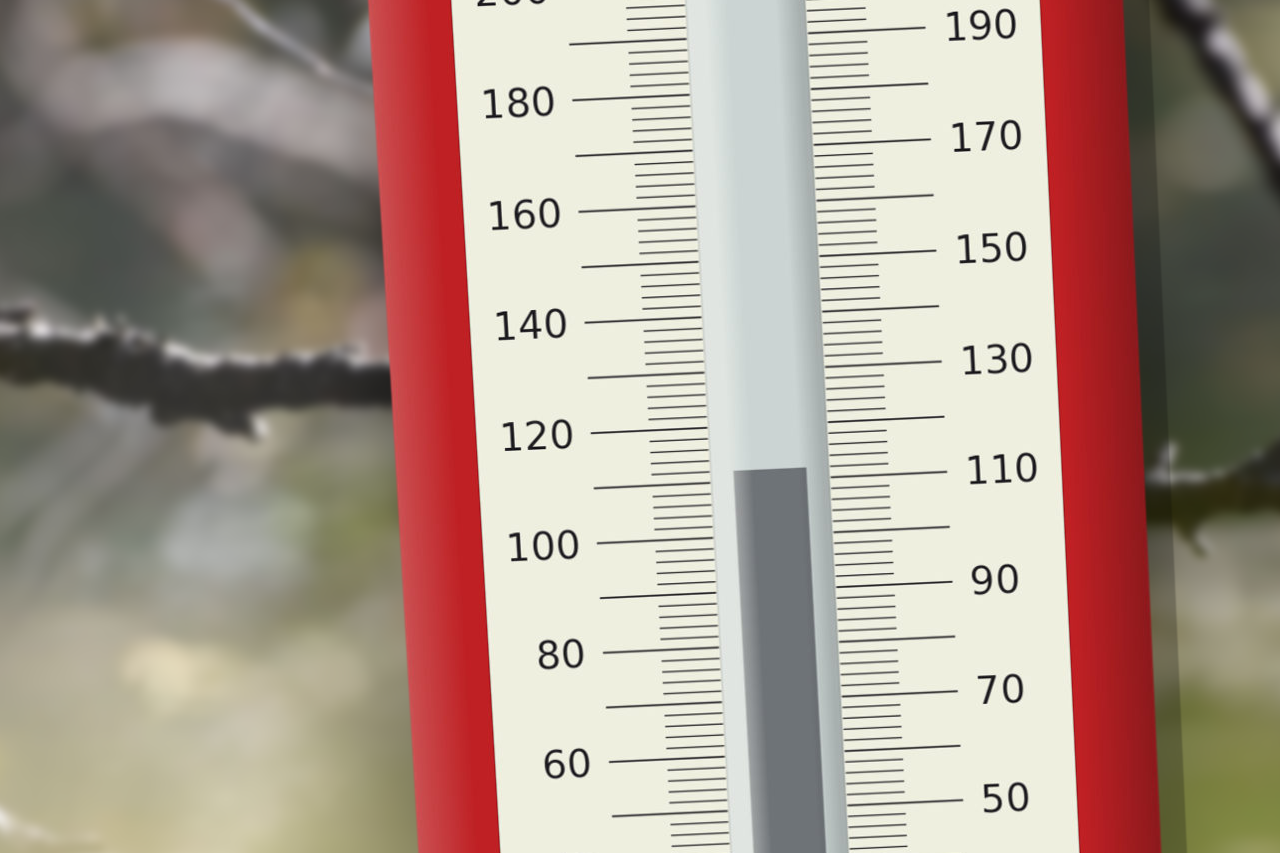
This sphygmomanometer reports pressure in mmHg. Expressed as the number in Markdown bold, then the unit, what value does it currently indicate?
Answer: **112** mmHg
